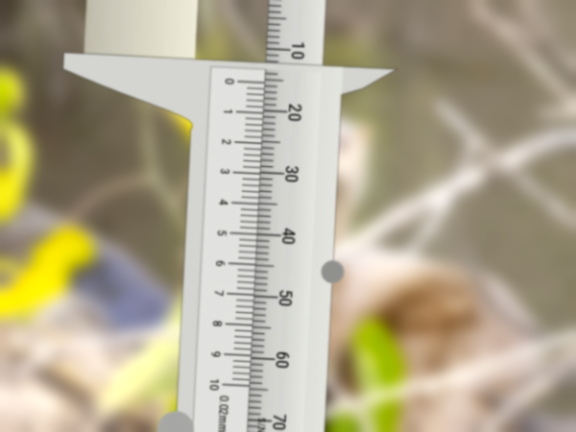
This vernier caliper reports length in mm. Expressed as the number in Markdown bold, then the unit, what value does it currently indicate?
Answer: **15.5** mm
